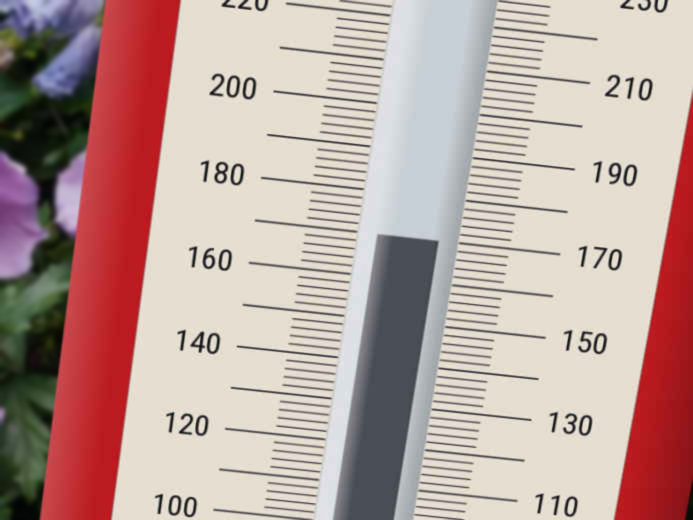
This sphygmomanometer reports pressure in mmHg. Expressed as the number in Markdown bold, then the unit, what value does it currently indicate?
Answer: **170** mmHg
